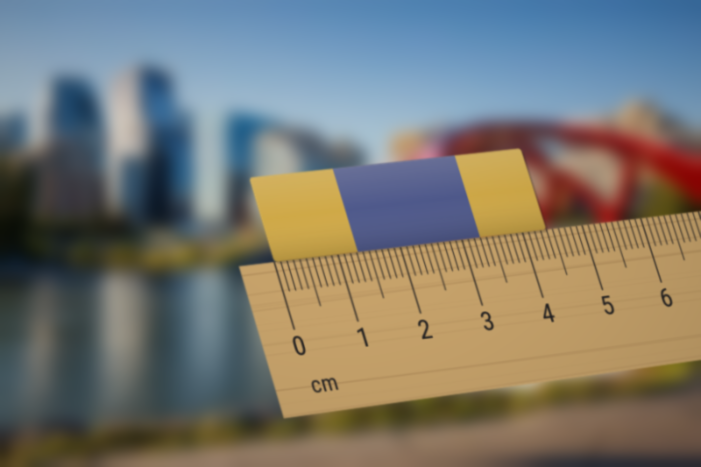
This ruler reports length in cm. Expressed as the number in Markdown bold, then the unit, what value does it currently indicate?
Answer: **4.4** cm
